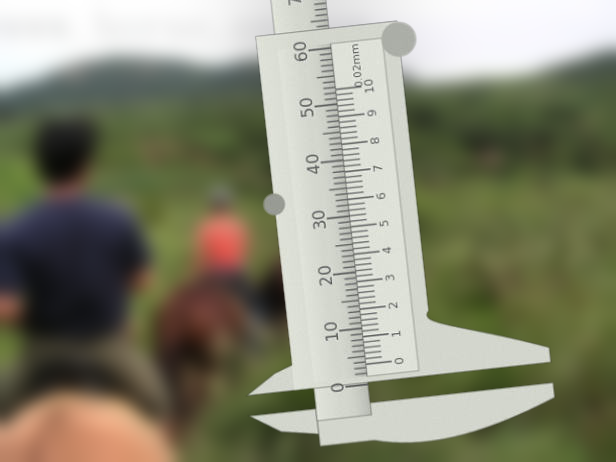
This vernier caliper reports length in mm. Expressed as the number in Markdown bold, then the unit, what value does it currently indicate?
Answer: **3.6** mm
